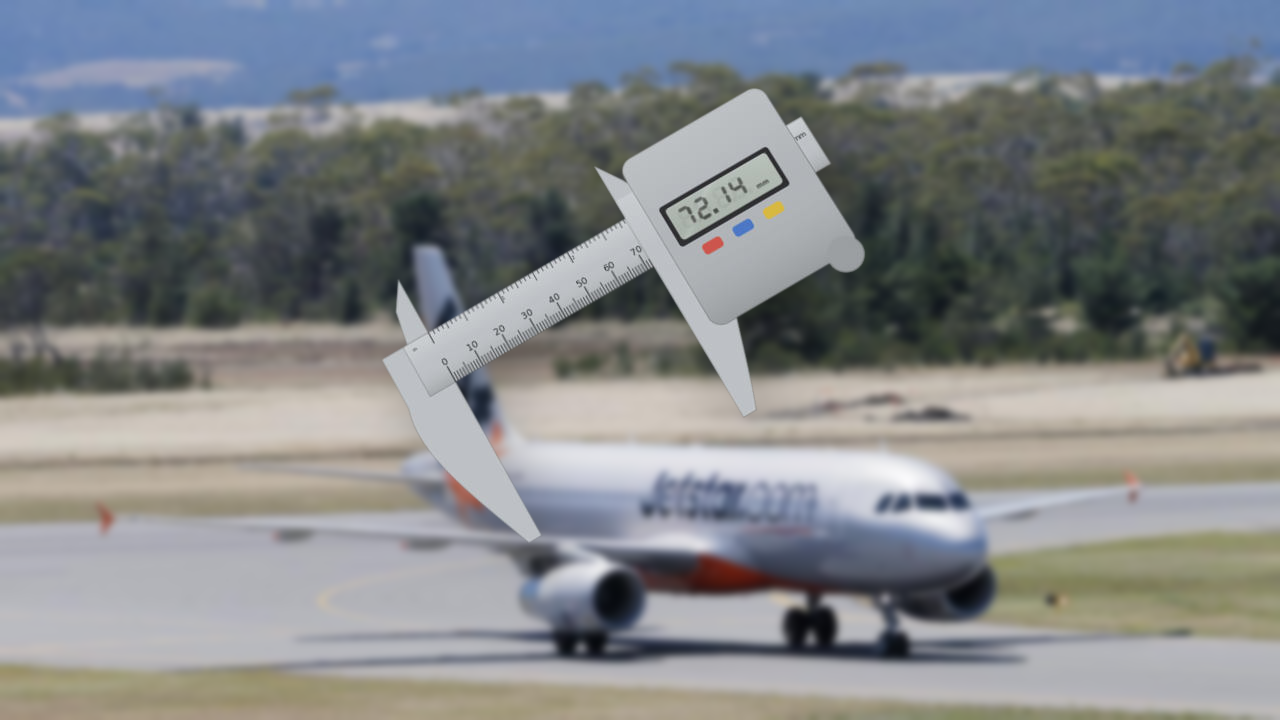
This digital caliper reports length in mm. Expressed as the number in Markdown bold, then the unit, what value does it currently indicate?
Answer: **72.14** mm
